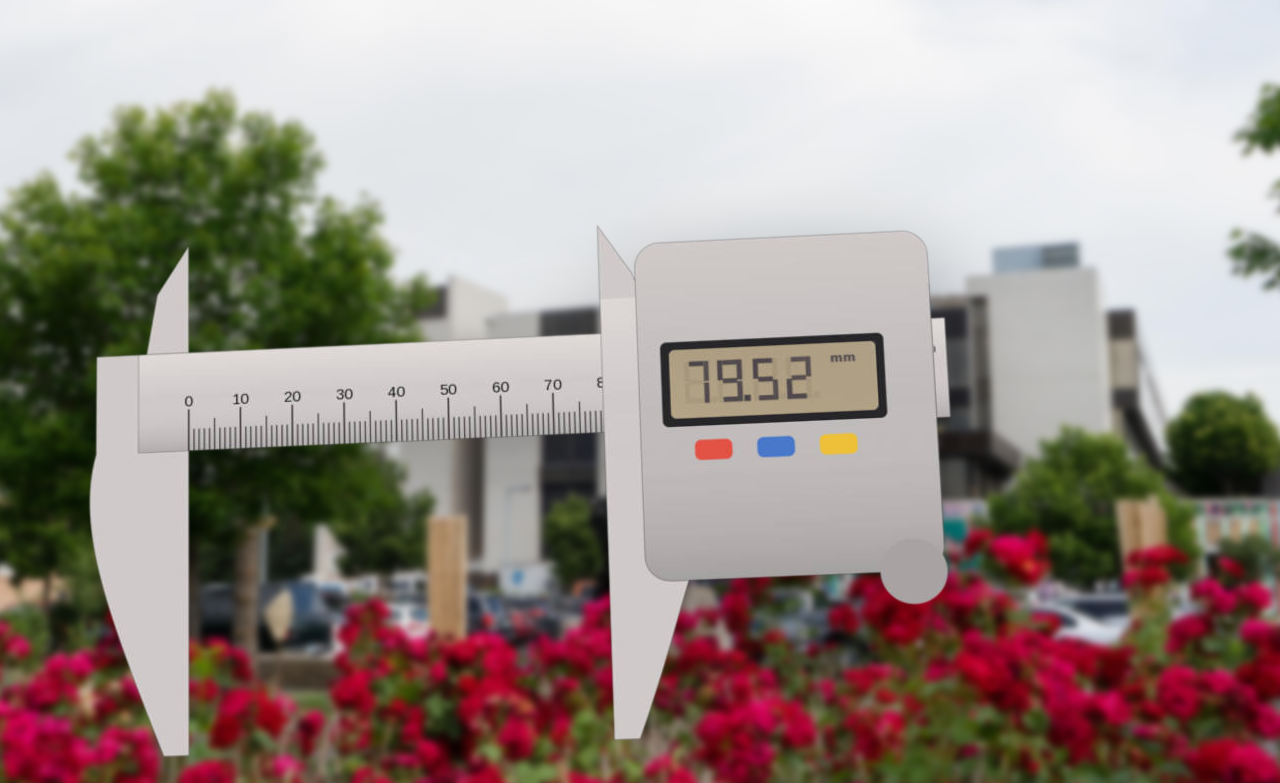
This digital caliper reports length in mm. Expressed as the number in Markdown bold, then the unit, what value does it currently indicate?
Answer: **79.52** mm
